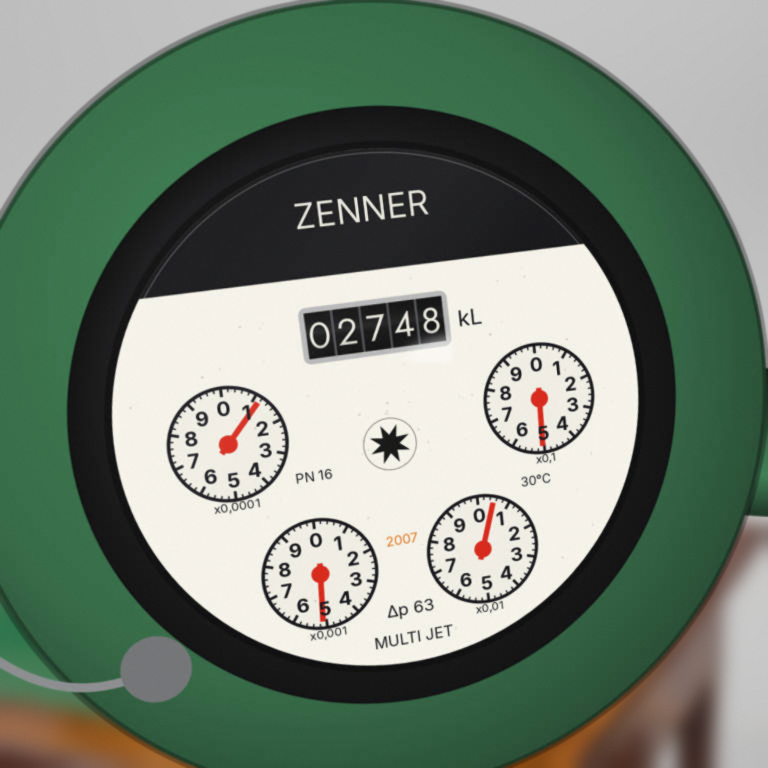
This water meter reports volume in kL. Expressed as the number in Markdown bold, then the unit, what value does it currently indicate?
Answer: **2748.5051** kL
